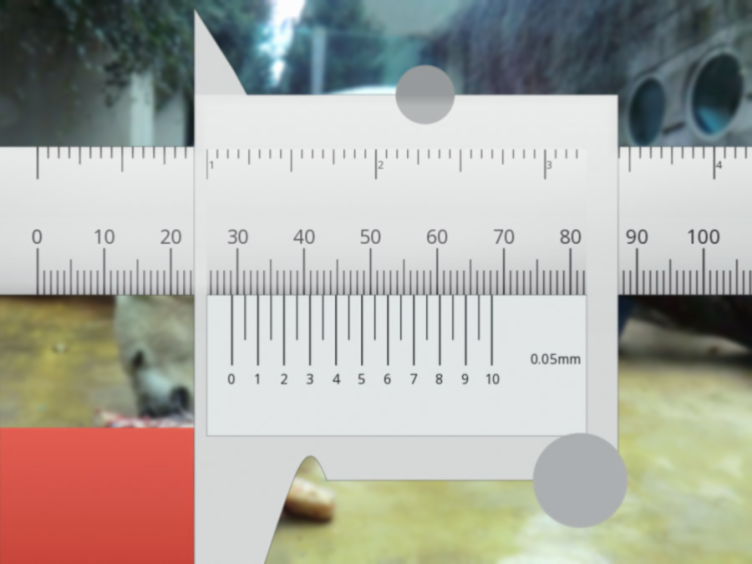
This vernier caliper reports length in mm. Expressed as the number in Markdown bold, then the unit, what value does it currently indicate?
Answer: **29.2** mm
